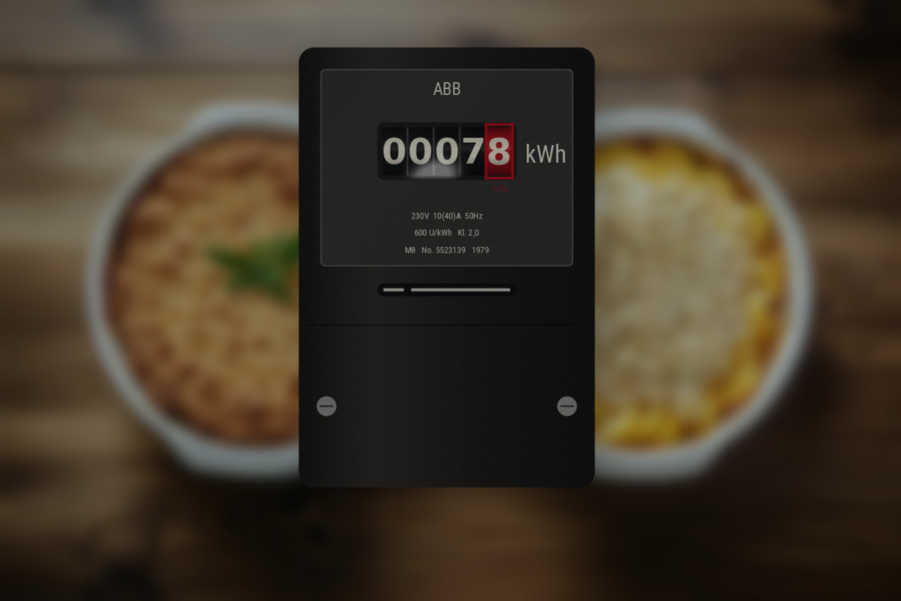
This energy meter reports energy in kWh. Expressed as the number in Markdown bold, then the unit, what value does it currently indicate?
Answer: **7.8** kWh
